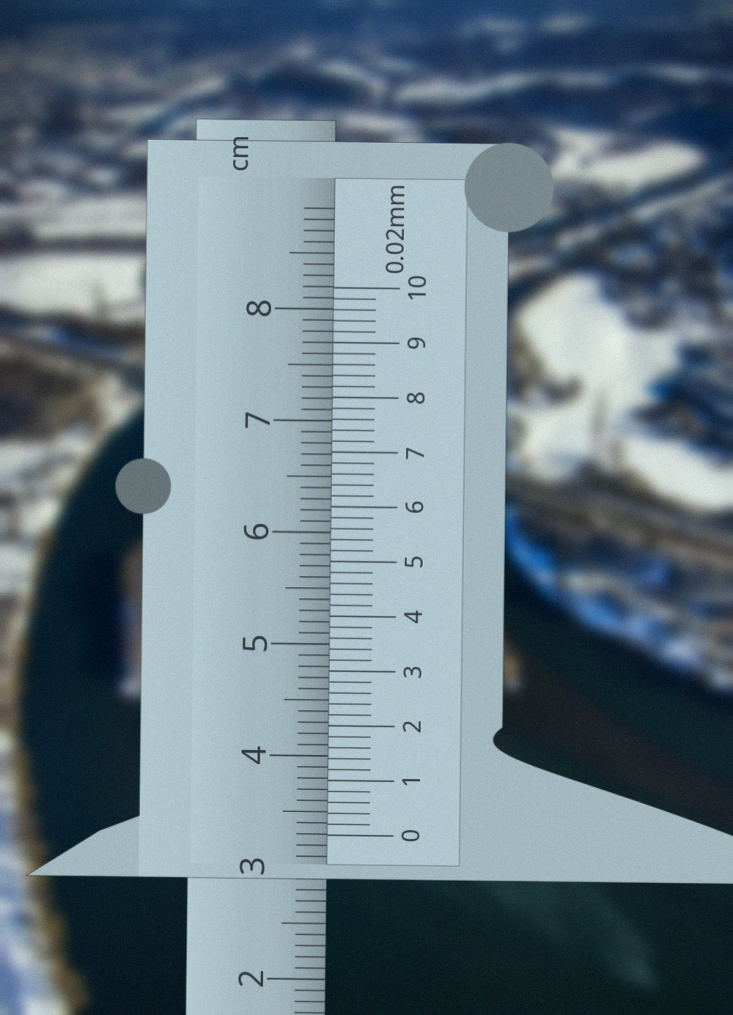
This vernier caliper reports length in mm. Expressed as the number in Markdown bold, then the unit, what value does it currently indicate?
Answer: **32.9** mm
